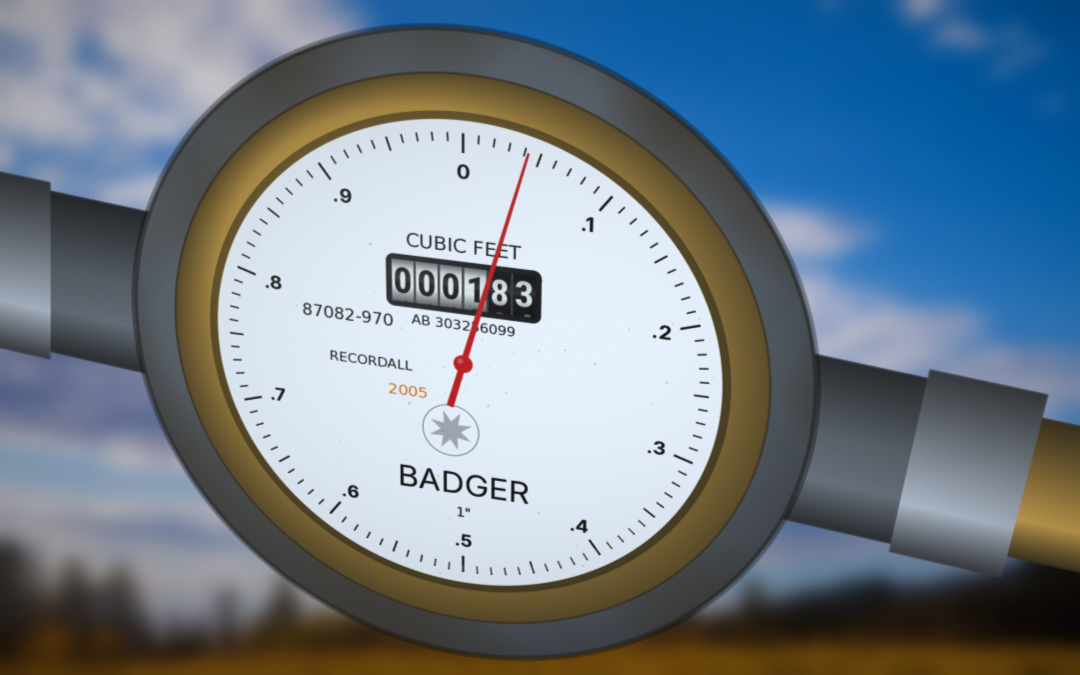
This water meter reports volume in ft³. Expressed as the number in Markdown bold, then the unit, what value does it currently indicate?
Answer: **183.04** ft³
